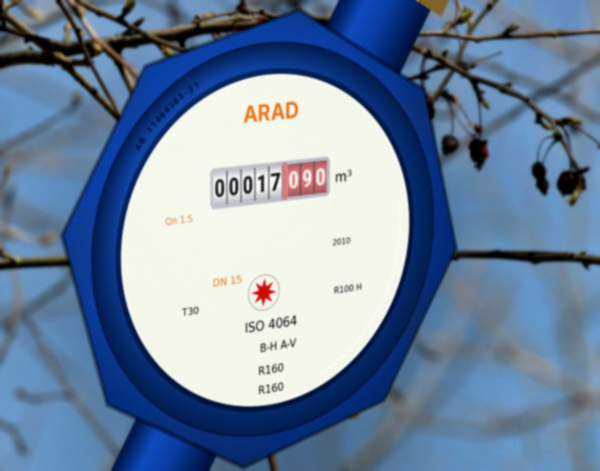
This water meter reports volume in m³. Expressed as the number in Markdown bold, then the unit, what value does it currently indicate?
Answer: **17.090** m³
